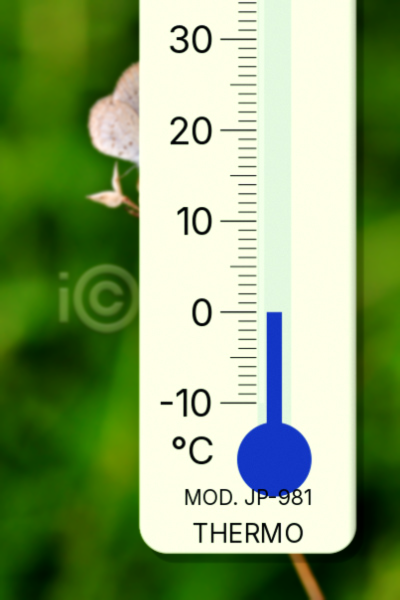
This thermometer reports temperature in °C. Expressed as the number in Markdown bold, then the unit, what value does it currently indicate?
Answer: **0** °C
